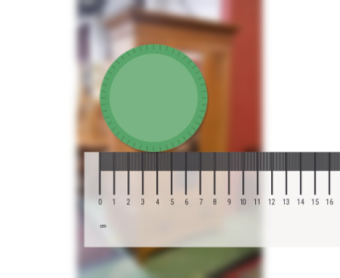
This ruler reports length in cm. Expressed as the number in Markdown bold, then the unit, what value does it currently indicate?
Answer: **7.5** cm
